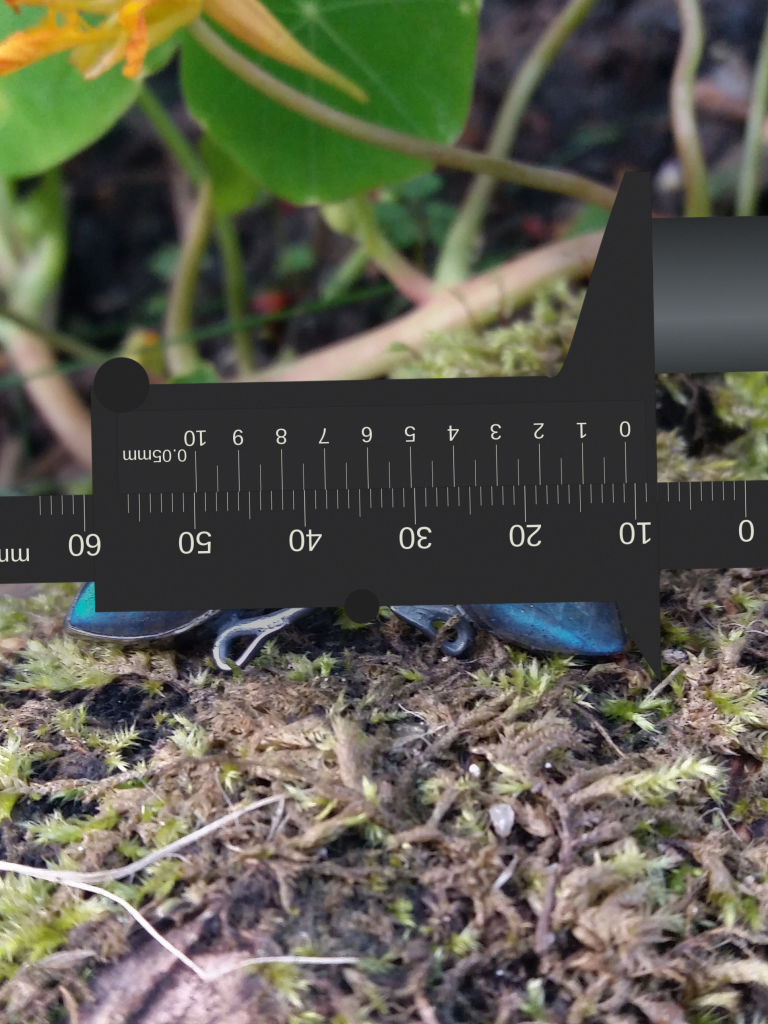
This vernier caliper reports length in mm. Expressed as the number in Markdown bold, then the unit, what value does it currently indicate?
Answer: **10.8** mm
